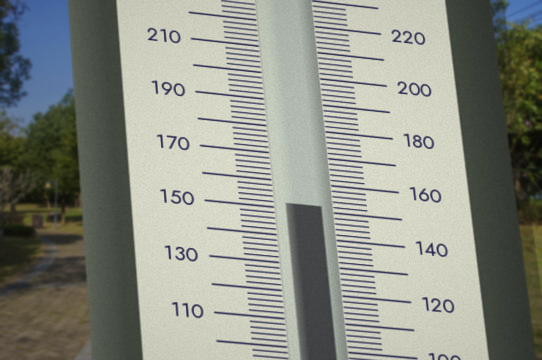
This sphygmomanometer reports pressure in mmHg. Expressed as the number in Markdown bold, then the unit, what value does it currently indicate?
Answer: **152** mmHg
